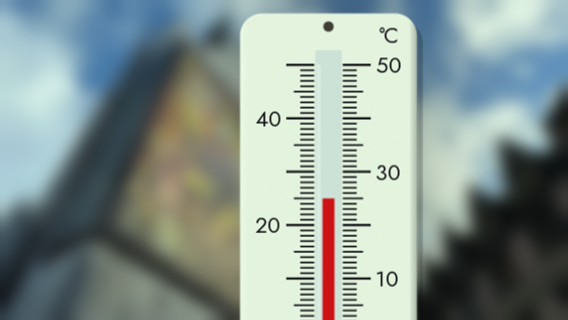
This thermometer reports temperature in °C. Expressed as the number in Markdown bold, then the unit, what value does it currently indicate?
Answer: **25** °C
